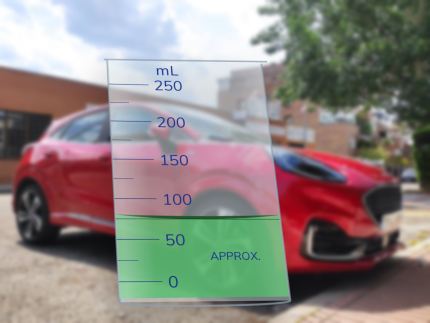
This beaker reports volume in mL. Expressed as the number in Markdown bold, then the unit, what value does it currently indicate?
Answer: **75** mL
